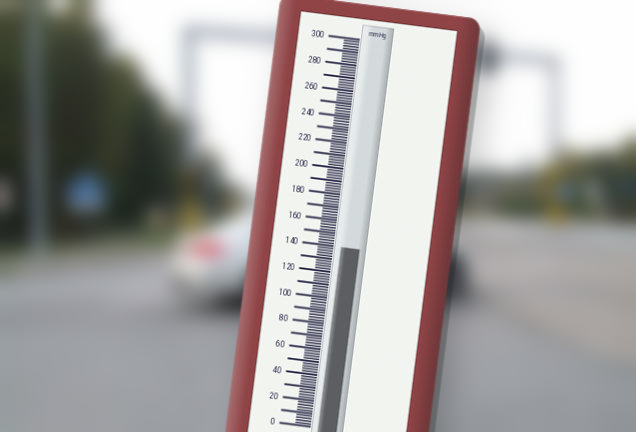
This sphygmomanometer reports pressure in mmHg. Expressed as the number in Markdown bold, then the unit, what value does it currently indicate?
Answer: **140** mmHg
